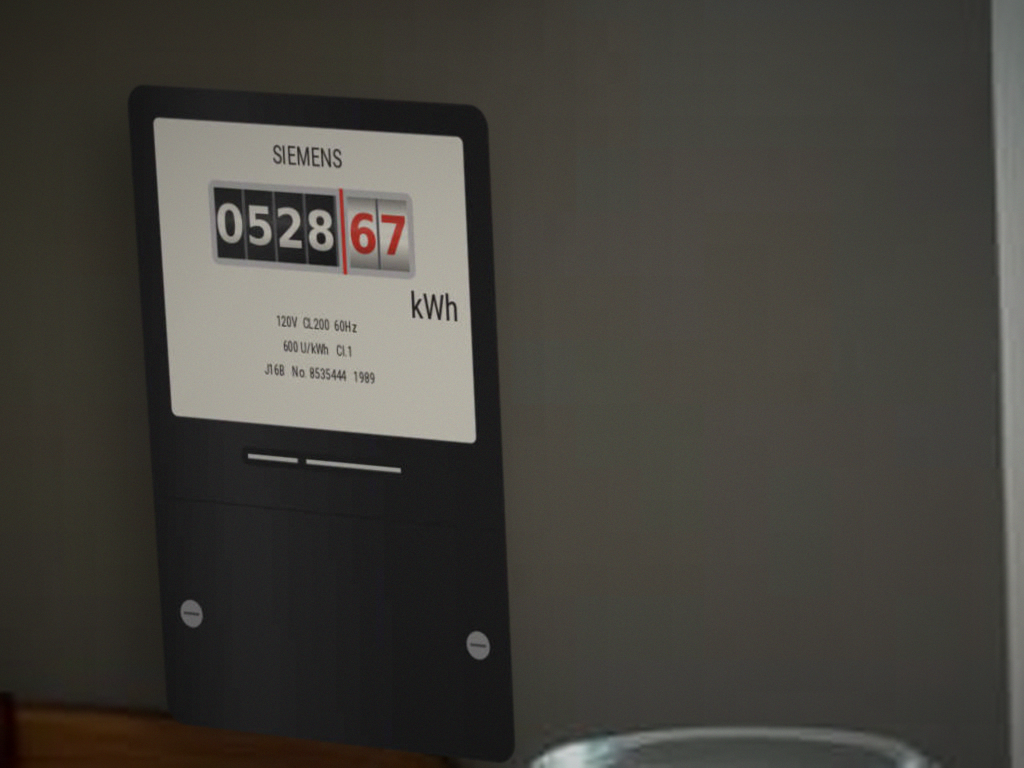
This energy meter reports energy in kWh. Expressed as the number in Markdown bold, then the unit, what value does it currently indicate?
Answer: **528.67** kWh
